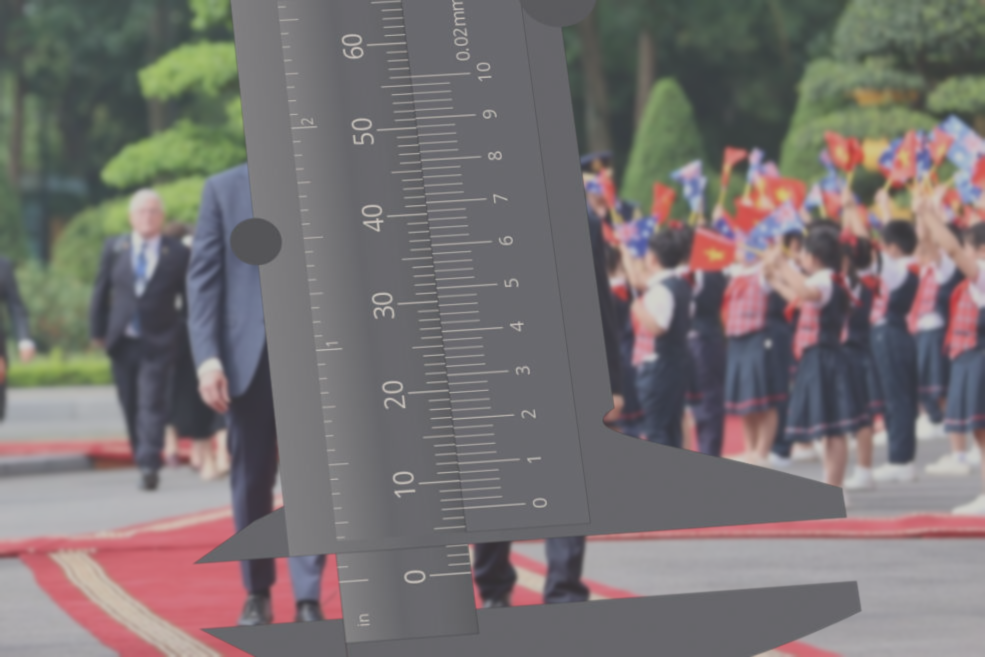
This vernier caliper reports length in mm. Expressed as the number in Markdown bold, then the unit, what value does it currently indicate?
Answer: **7.0** mm
